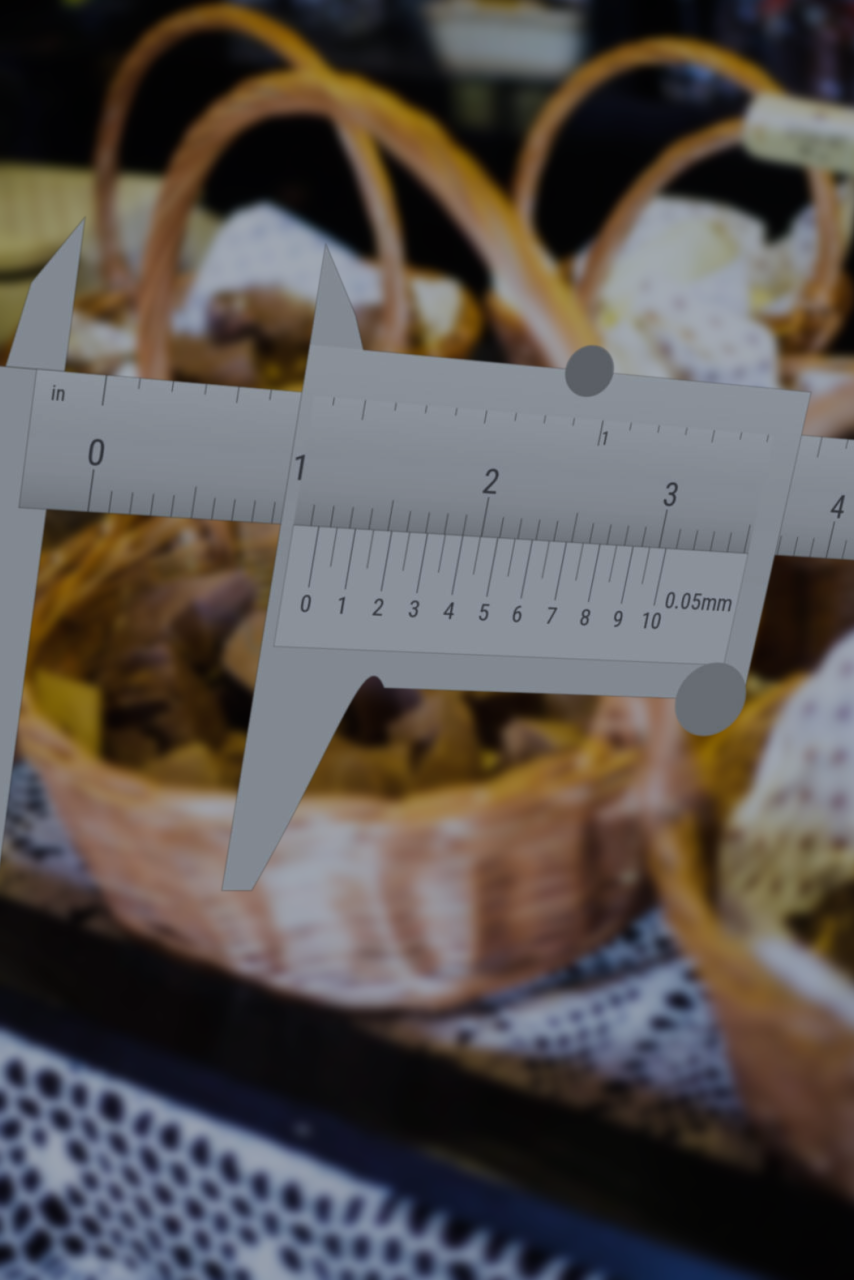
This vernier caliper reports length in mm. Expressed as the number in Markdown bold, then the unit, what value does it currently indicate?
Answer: **11.4** mm
